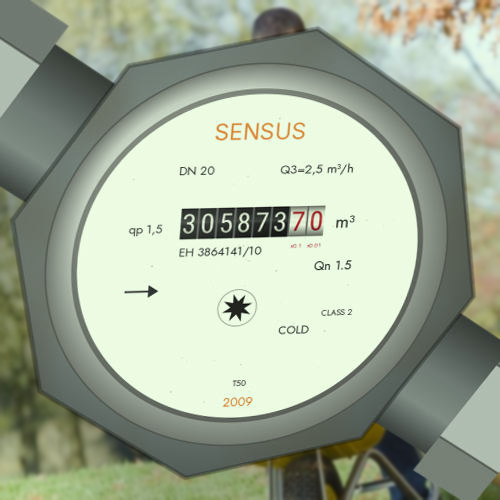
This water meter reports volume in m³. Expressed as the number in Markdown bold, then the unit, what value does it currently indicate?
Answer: **305873.70** m³
